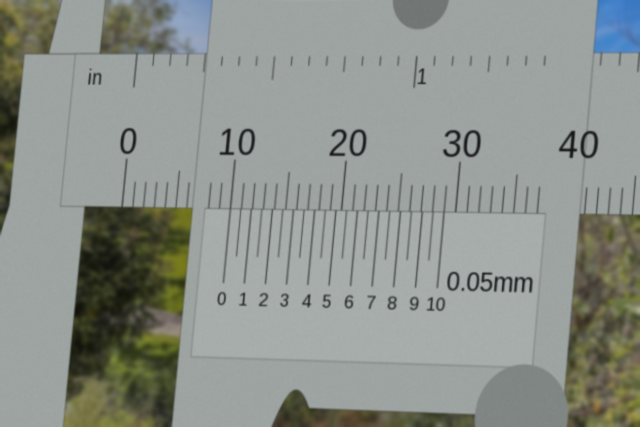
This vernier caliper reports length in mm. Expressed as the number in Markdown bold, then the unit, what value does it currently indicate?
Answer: **10.0** mm
